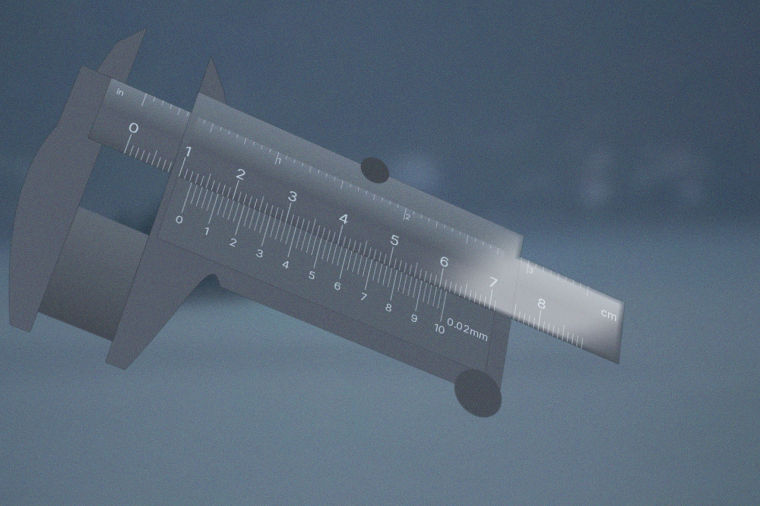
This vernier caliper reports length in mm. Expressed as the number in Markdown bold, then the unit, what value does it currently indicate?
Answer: **12.4** mm
